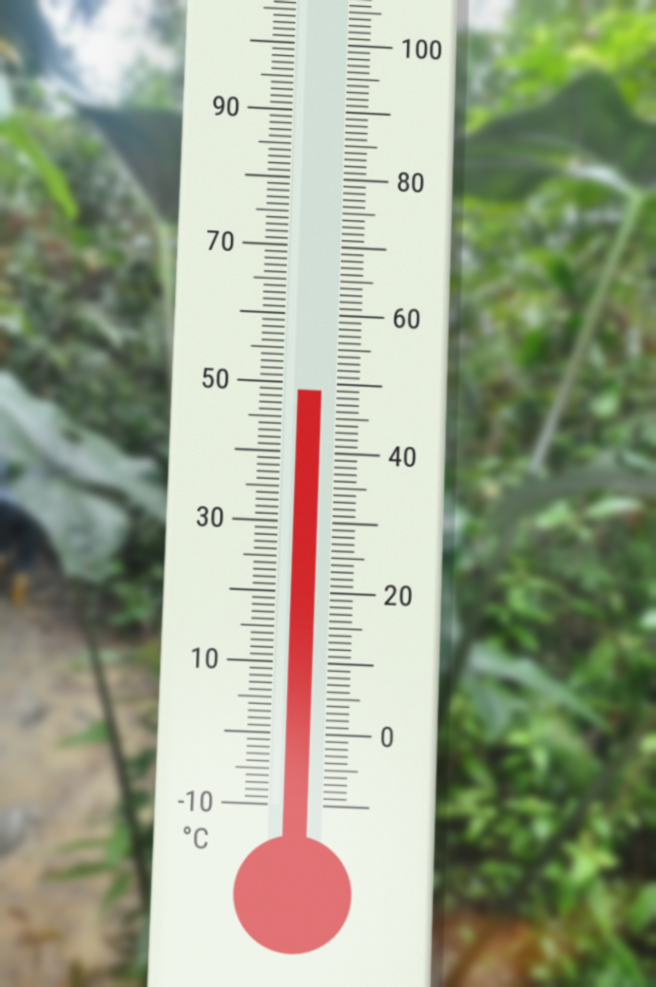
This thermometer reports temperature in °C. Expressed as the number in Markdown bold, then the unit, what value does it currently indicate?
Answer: **49** °C
